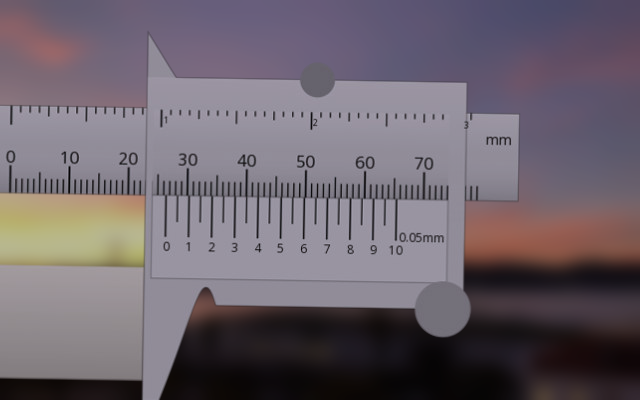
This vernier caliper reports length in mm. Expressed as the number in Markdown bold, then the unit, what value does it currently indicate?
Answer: **26.4** mm
